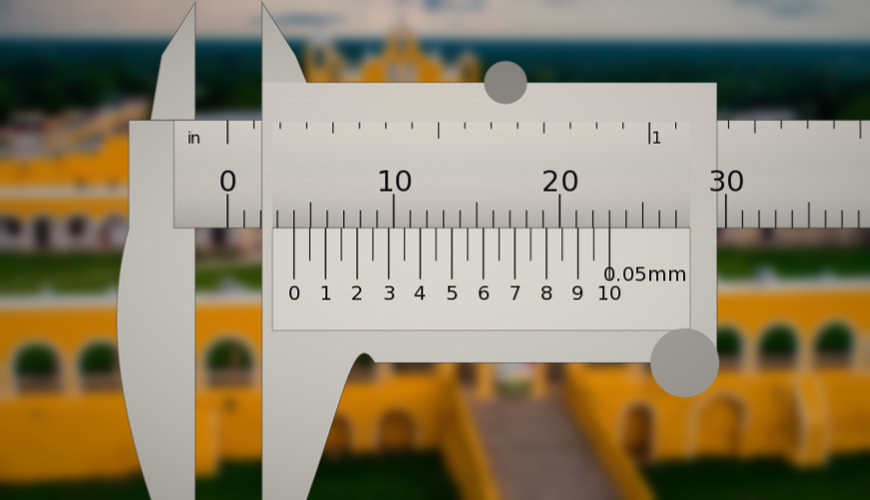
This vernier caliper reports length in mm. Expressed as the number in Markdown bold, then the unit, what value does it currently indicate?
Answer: **4.0** mm
